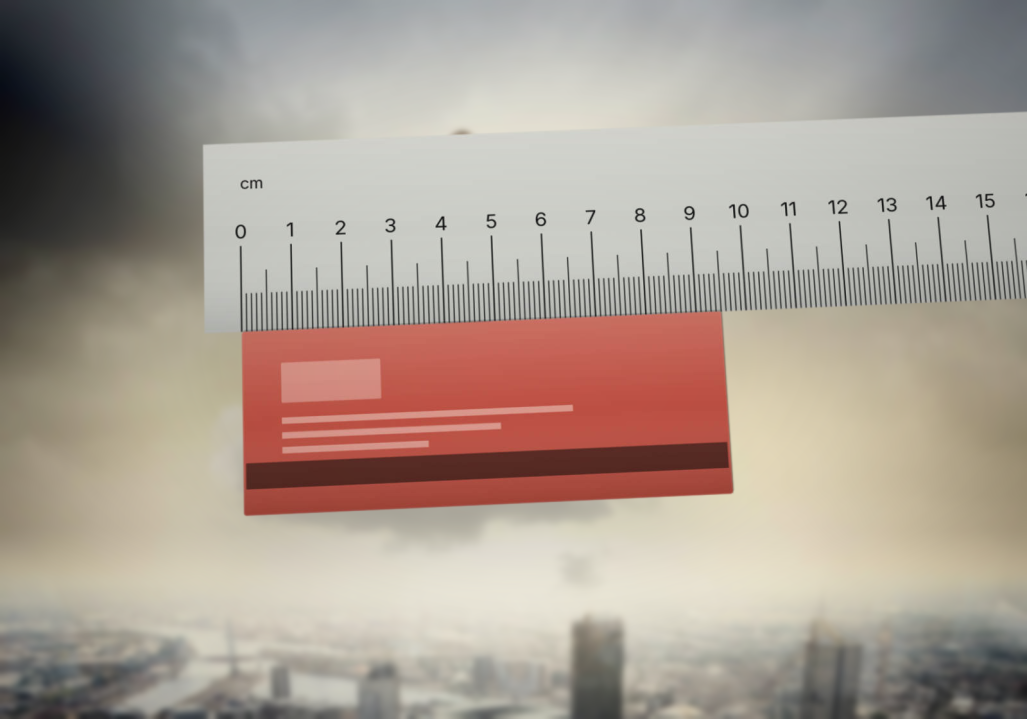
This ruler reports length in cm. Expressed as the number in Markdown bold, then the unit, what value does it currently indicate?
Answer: **9.5** cm
